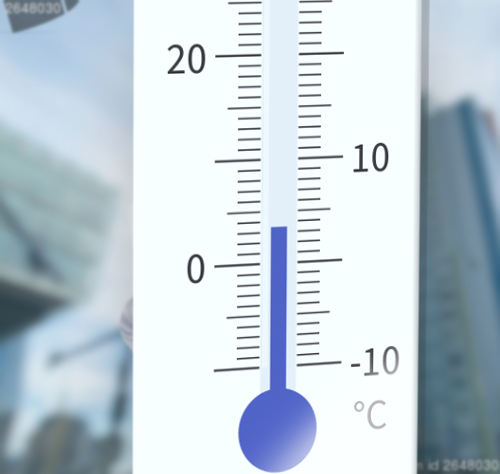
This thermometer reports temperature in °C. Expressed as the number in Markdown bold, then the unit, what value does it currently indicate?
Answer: **3.5** °C
